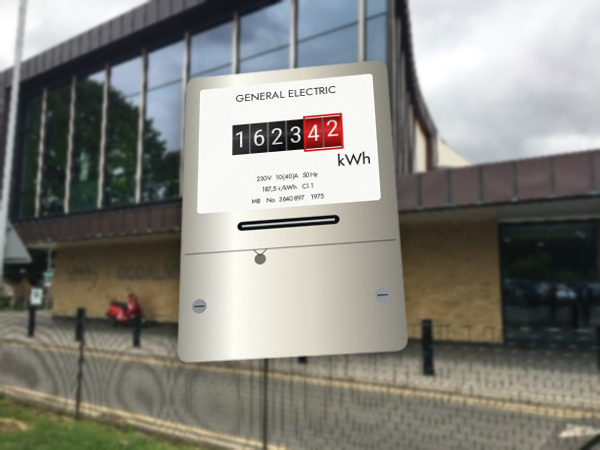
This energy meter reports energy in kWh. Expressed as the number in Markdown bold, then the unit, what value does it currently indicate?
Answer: **1623.42** kWh
